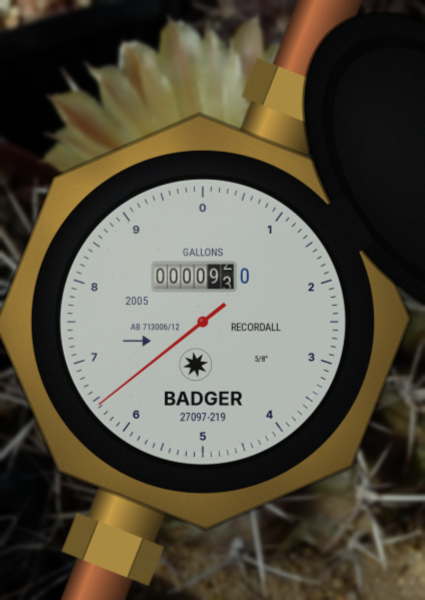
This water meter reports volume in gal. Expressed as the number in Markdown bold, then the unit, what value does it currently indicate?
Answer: **926.4** gal
